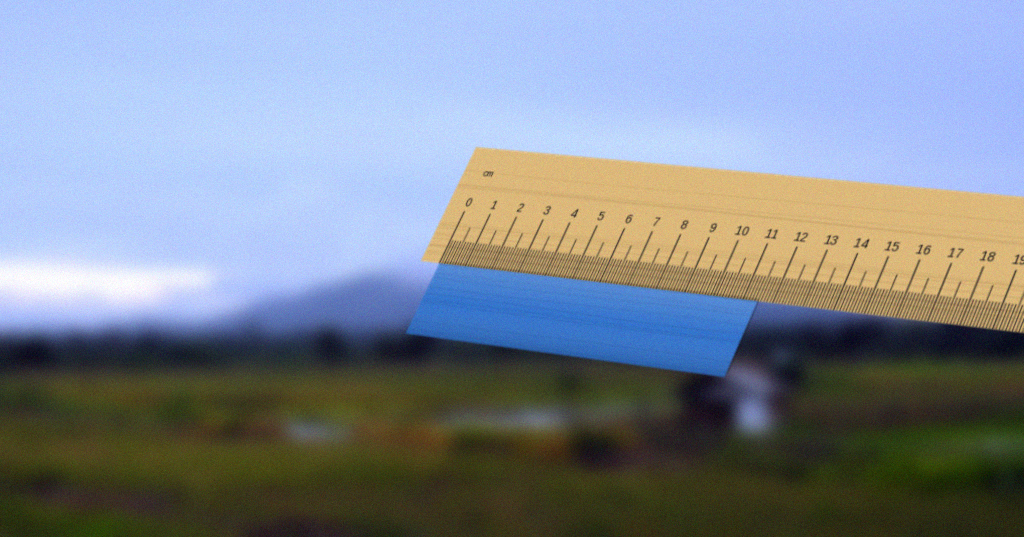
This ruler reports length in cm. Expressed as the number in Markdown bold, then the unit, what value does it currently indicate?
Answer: **11.5** cm
